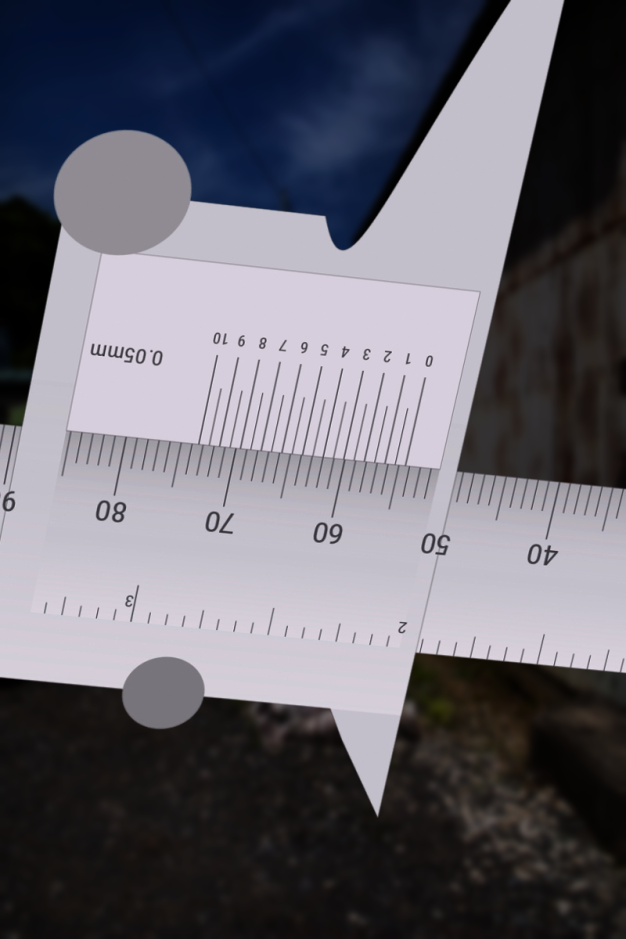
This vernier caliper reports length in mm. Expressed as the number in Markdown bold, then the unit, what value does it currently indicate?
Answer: **54.4** mm
